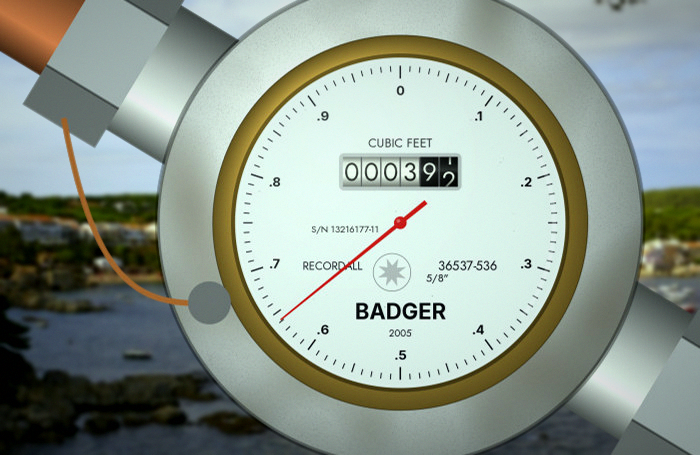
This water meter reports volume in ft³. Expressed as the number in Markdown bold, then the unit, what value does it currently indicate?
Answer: **391.64** ft³
